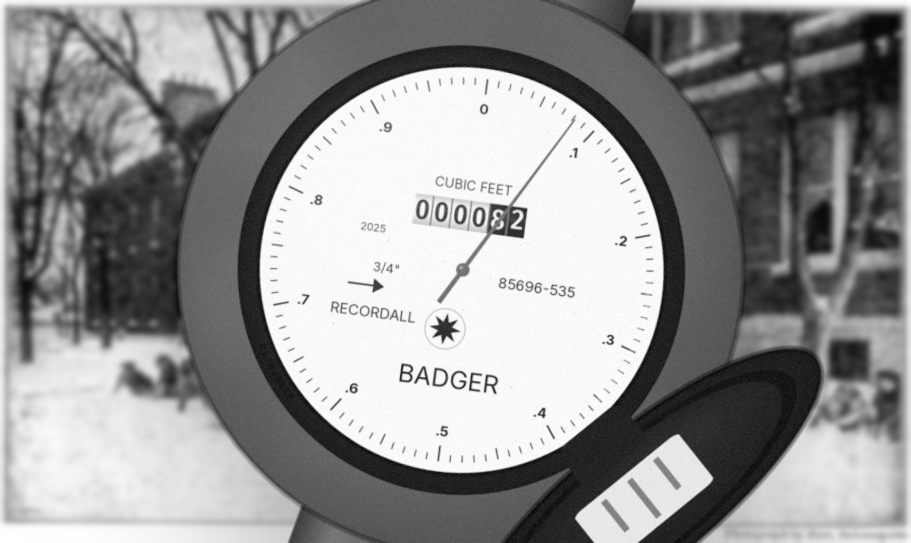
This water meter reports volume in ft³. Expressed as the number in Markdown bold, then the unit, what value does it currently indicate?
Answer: **82.08** ft³
